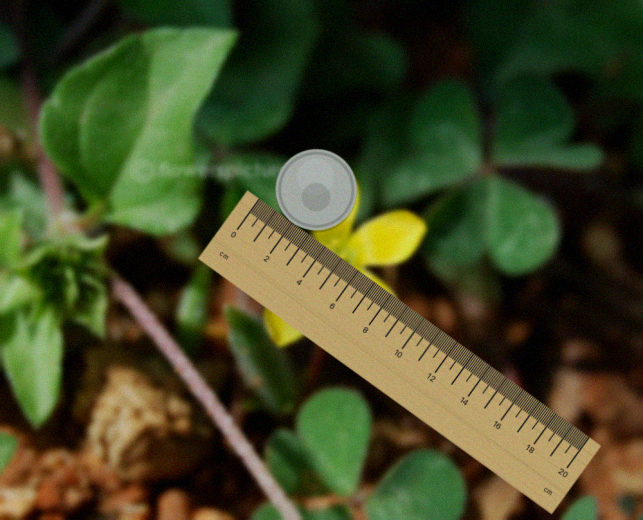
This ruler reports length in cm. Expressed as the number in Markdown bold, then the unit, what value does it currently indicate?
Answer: **4** cm
